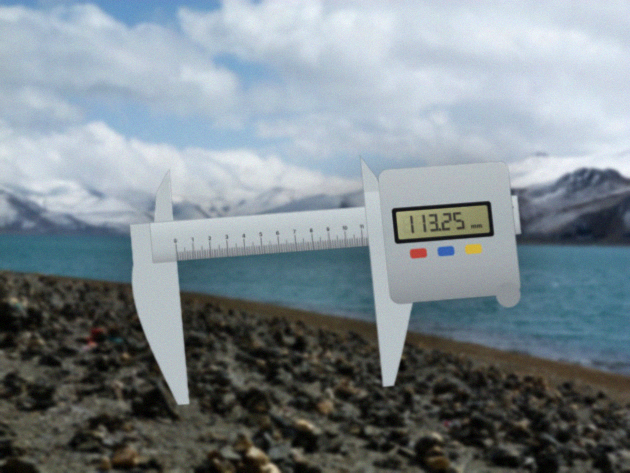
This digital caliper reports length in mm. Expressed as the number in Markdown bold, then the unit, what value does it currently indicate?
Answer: **113.25** mm
